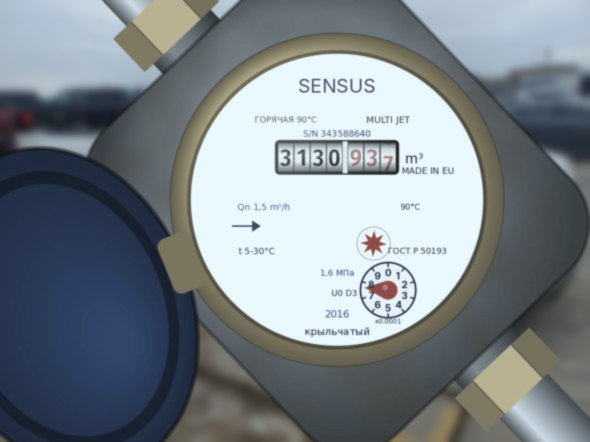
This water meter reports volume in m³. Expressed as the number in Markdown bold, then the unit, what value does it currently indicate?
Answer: **3130.9367** m³
